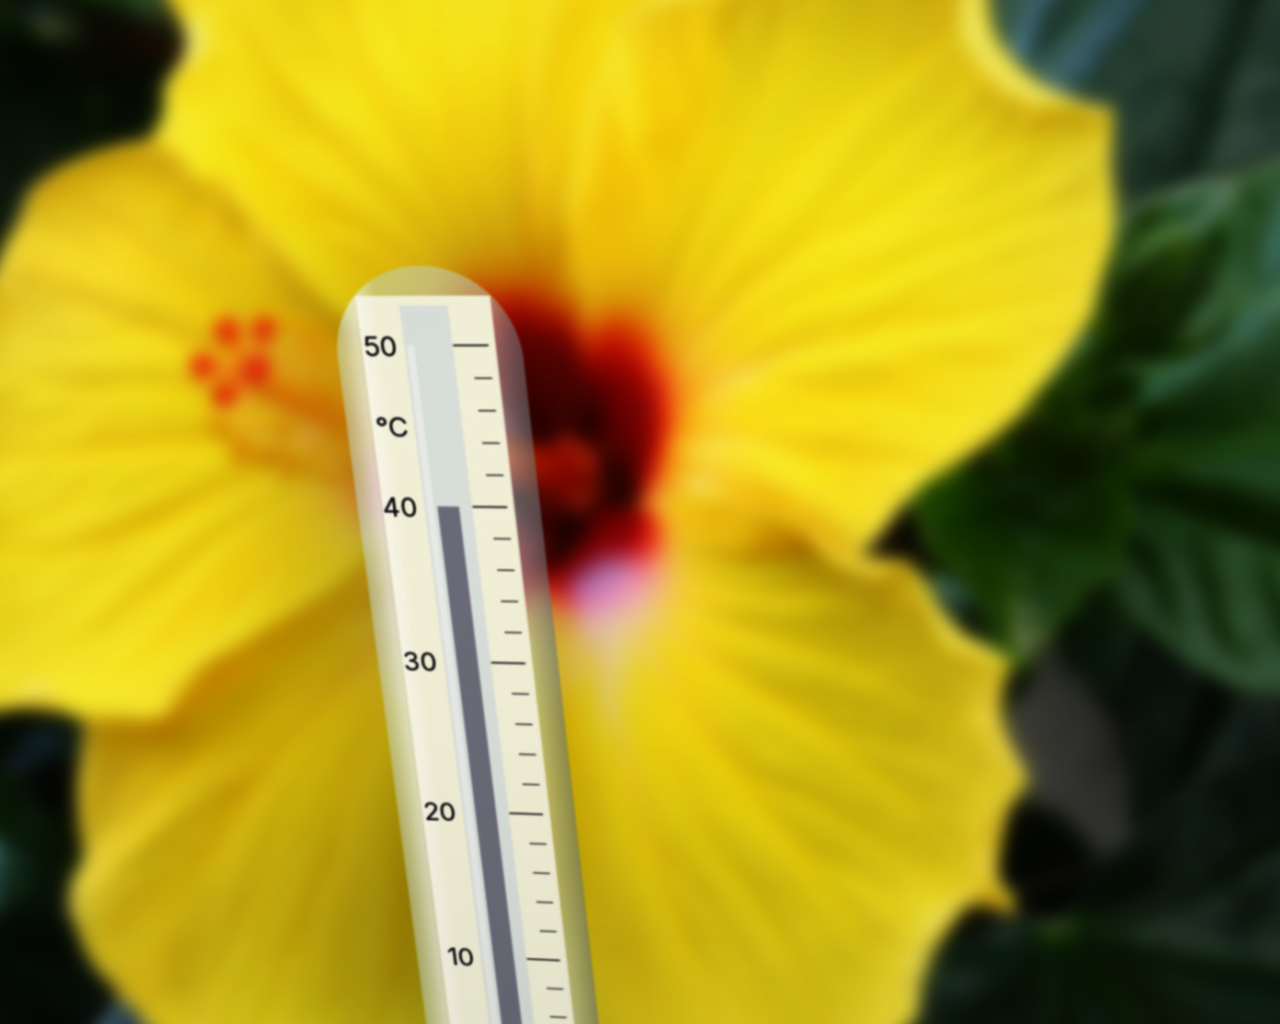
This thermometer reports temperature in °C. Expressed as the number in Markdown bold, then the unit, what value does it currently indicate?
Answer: **40** °C
